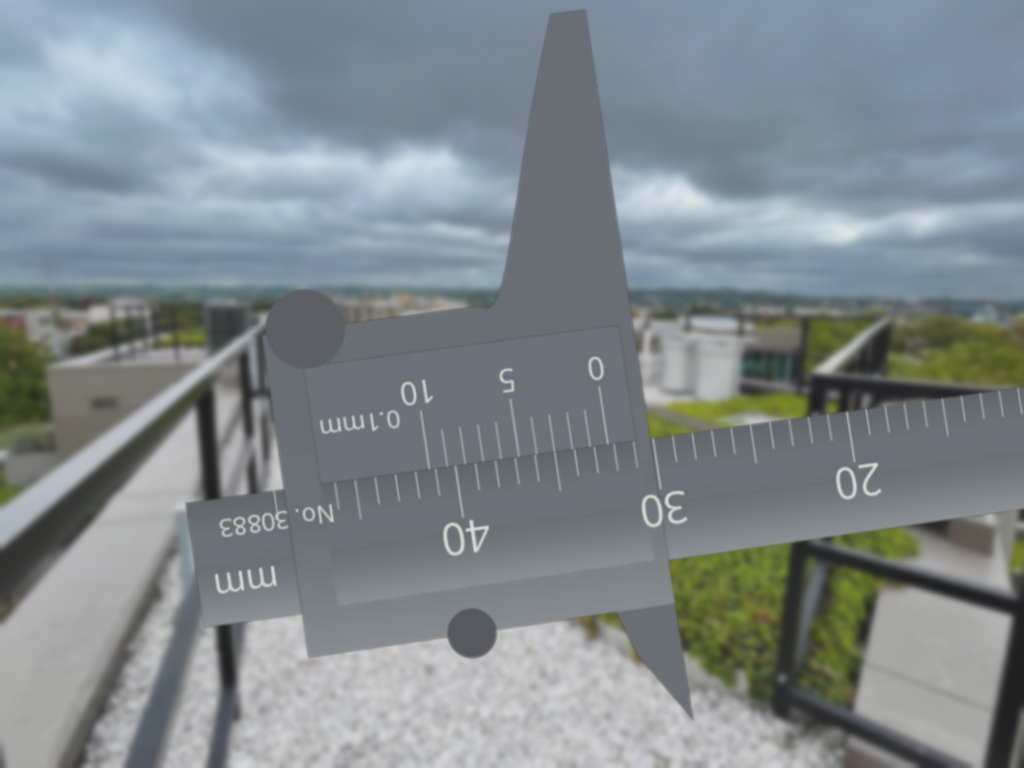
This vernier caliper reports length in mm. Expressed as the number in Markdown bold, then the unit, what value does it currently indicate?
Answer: **32.3** mm
